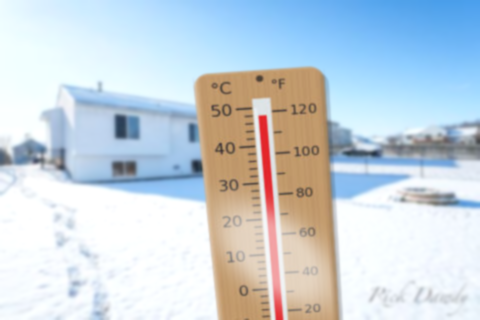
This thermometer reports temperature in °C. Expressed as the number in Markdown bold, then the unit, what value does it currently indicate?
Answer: **48** °C
